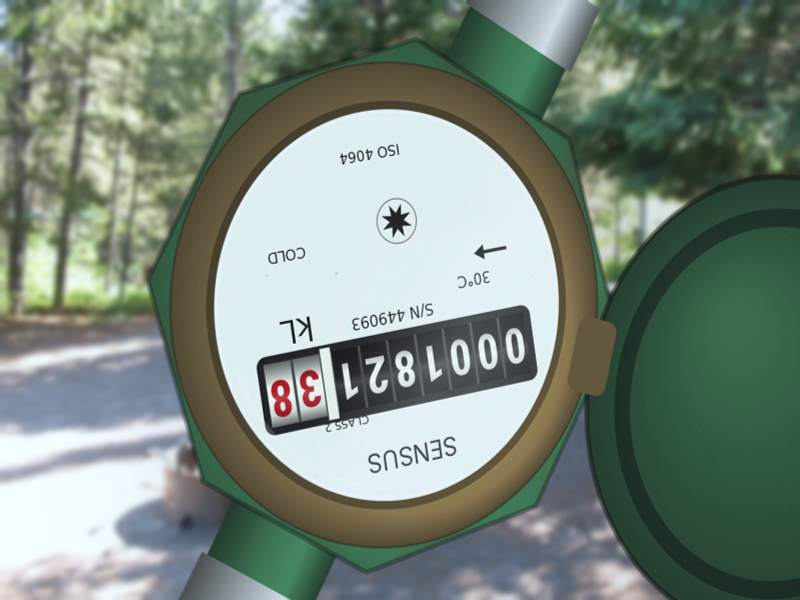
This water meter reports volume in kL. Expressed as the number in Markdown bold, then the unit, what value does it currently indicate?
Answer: **1821.38** kL
